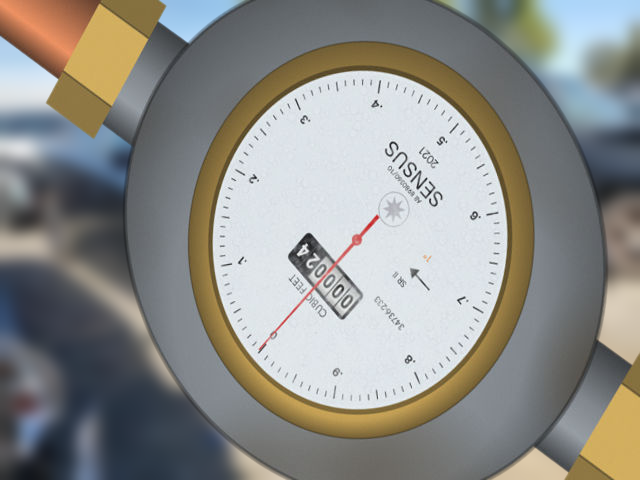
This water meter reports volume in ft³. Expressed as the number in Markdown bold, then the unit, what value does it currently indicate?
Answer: **24.00** ft³
